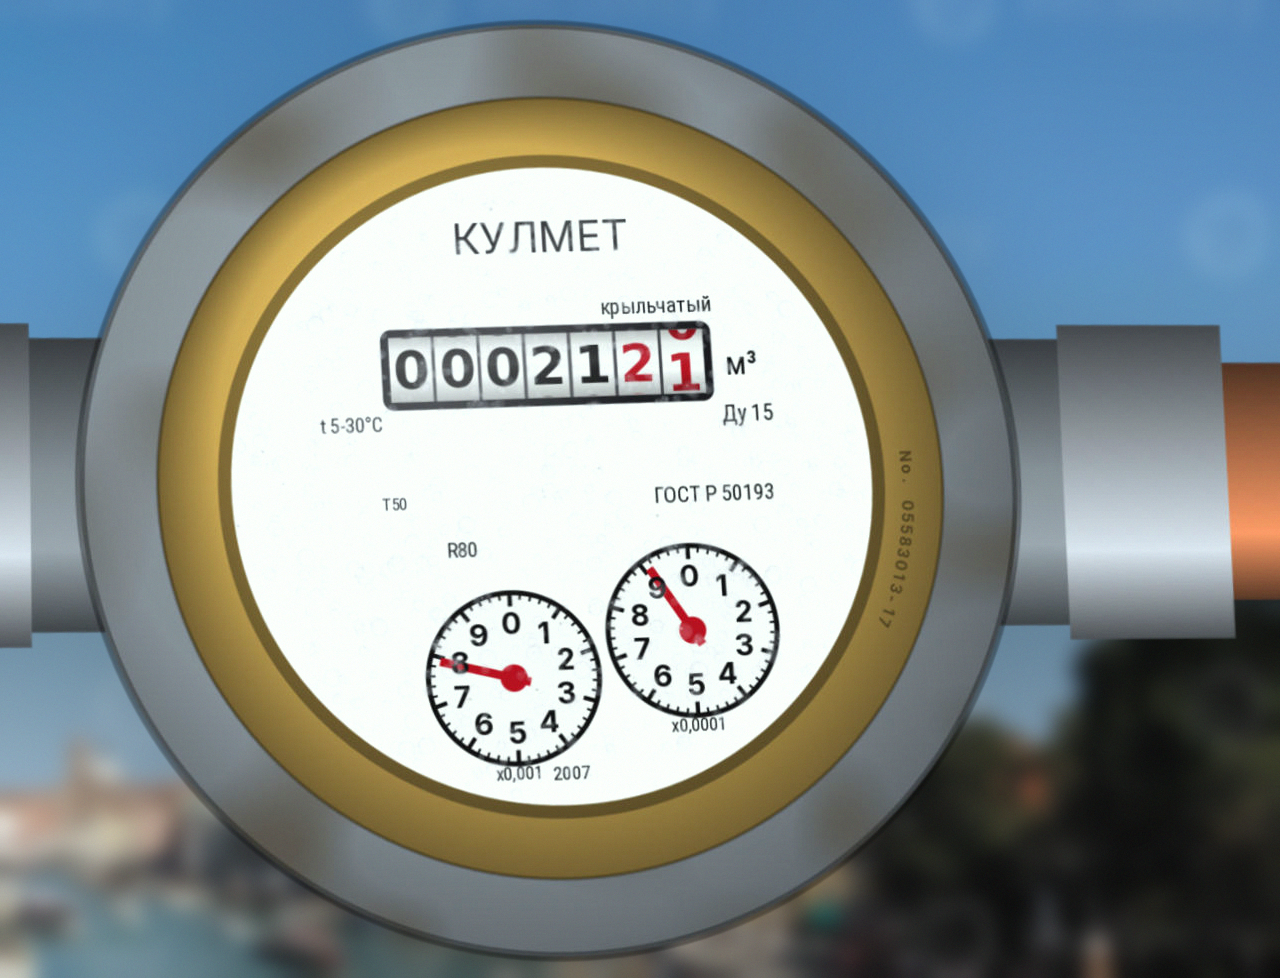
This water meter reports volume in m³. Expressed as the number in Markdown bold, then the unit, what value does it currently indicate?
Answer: **21.2079** m³
